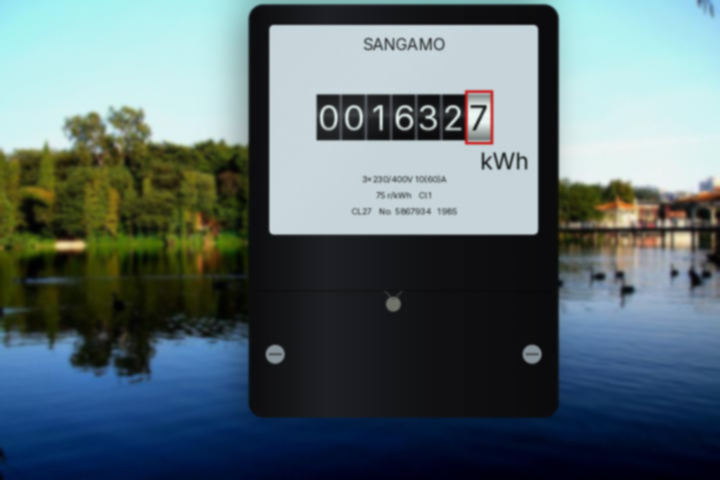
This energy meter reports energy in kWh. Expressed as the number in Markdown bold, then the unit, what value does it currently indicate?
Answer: **1632.7** kWh
